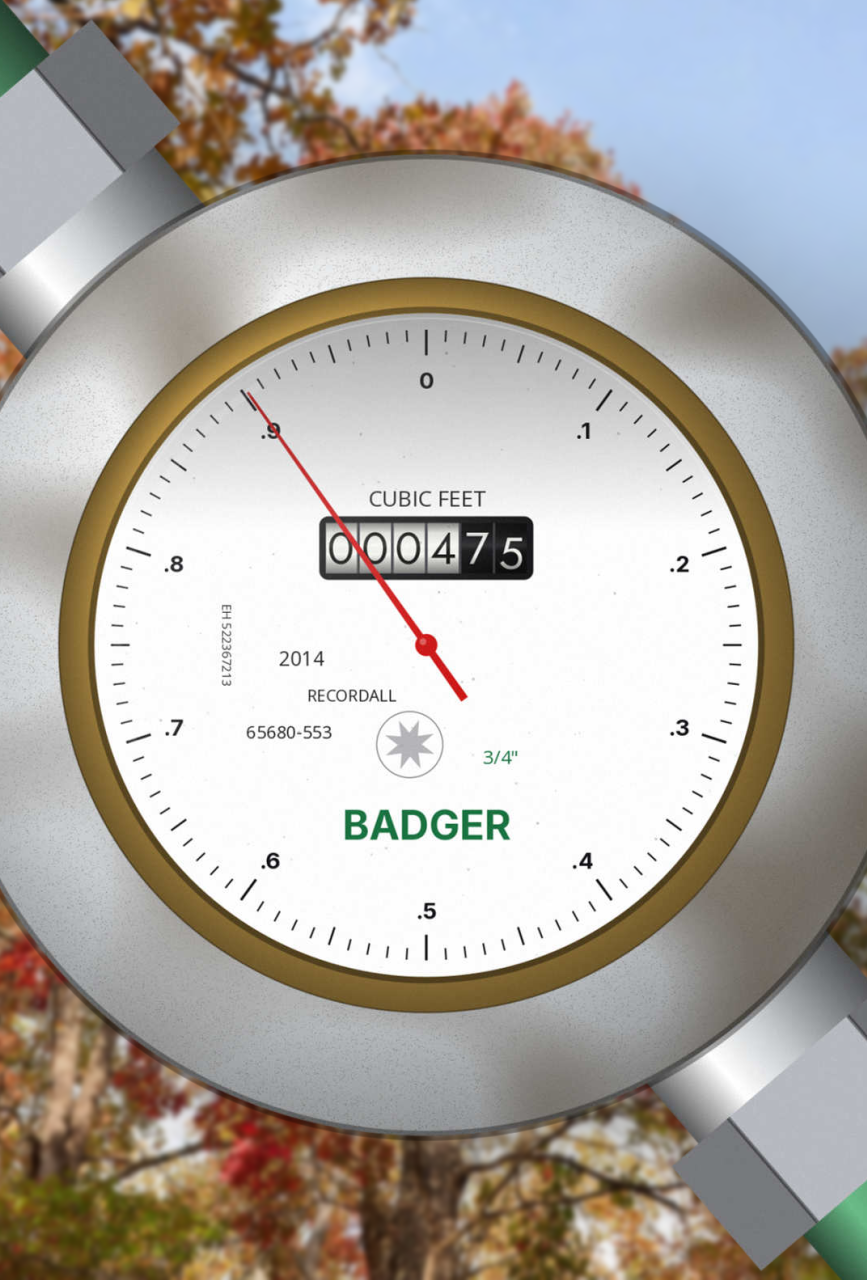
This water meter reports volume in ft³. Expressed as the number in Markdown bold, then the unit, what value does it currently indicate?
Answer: **474.90** ft³
